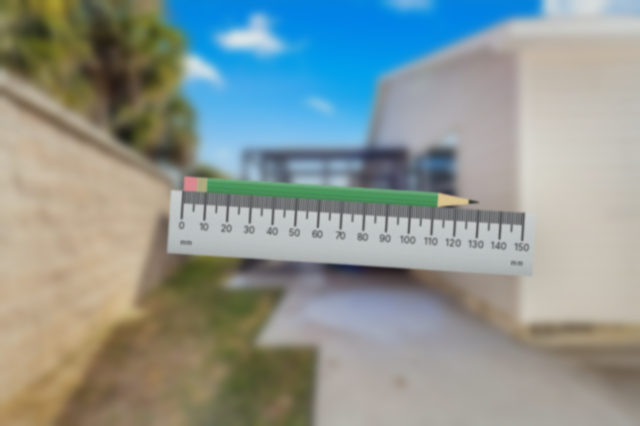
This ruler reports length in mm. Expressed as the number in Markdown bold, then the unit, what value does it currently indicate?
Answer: **130** mm
